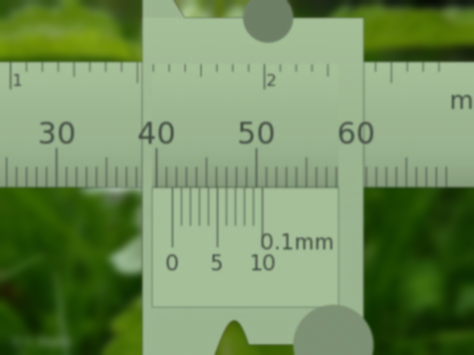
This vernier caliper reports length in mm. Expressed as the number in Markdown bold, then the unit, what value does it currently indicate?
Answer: **41.6** mm
